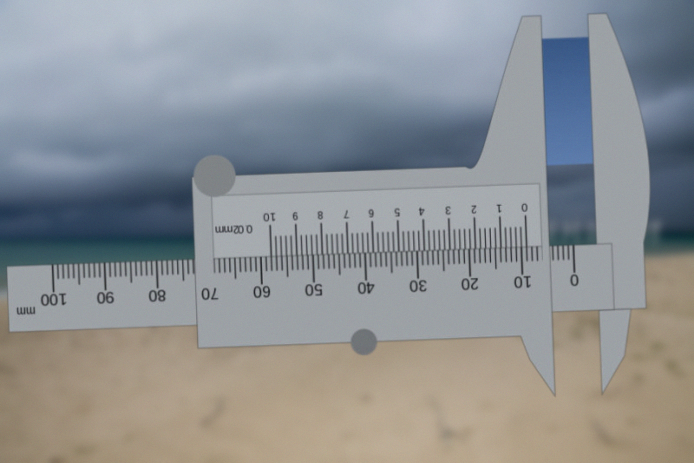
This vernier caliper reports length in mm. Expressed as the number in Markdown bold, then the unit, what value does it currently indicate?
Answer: **9.0** mm
